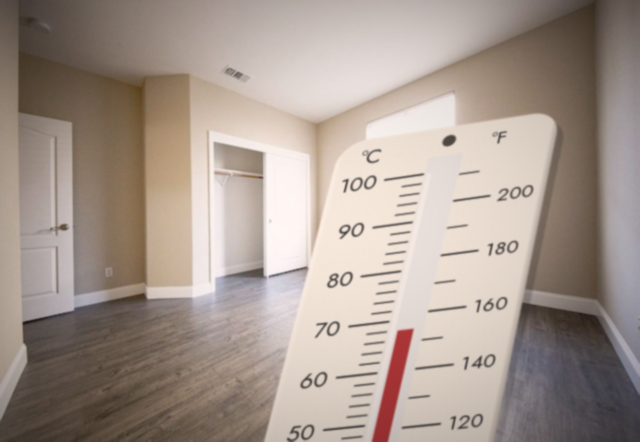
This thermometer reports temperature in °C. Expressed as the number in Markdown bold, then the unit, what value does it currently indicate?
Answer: **68** °C
